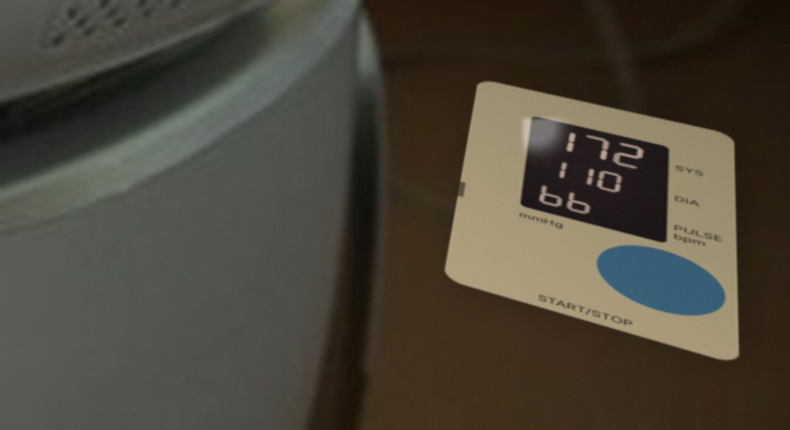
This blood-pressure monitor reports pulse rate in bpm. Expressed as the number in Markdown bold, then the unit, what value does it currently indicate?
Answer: **66** bpm
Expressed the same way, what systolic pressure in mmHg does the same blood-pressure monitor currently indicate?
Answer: **172** mmHg
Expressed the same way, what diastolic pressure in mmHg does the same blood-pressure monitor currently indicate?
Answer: **110** mmHg
